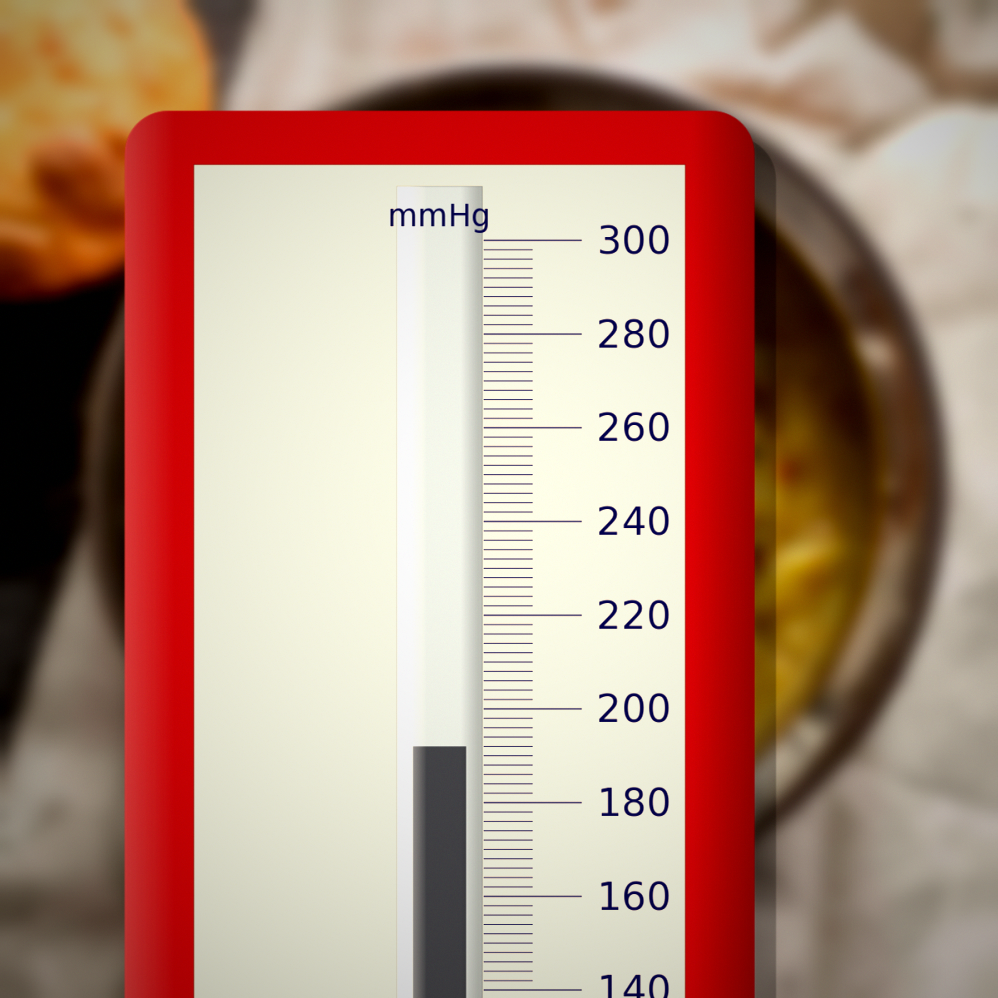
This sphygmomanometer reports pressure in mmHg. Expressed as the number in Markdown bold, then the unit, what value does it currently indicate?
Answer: **192** mmHg
